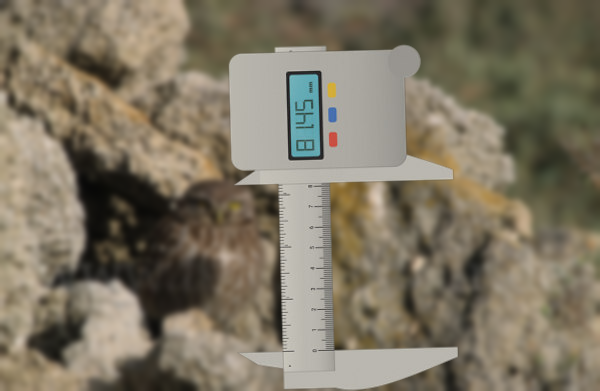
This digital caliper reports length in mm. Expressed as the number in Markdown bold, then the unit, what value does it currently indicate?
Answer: **81.45** mm
